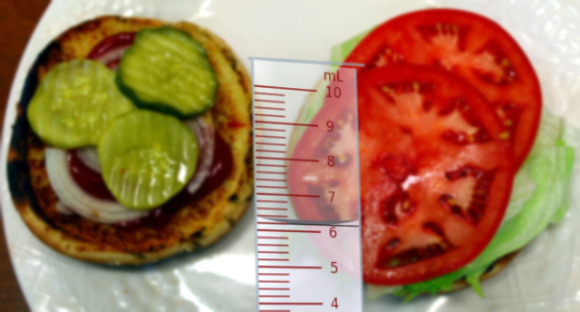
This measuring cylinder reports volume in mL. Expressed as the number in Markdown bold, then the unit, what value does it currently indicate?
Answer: **6.2** mL
